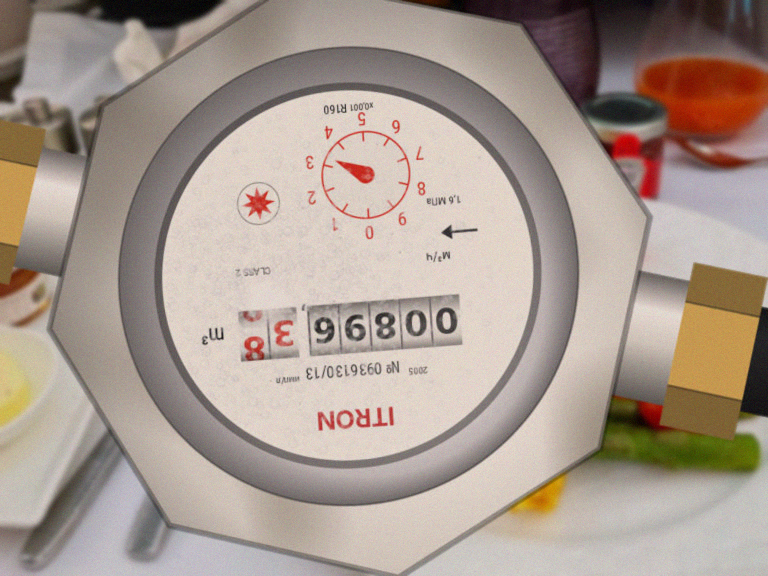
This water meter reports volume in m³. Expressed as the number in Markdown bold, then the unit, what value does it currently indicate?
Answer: **896.383** m³
